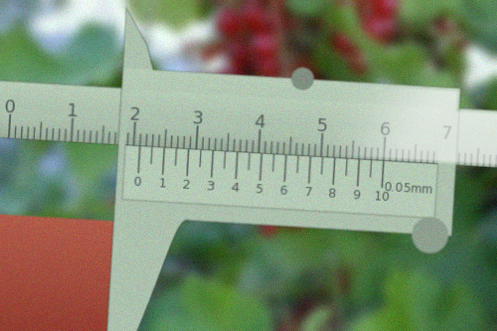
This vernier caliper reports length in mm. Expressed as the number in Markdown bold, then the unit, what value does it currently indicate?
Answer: **21.0** mm
